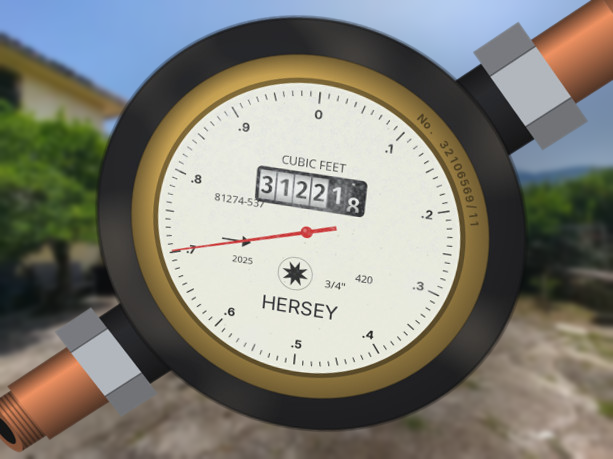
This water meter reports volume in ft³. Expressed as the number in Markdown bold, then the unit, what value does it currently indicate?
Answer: **312217.70** ft³
